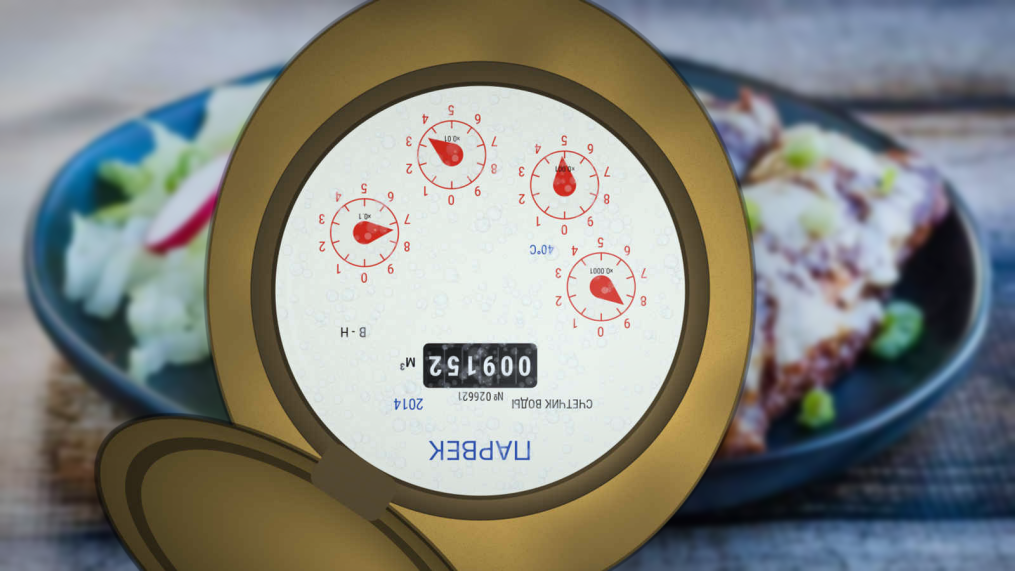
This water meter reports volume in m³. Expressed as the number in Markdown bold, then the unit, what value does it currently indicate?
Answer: **9152.7348** m³
